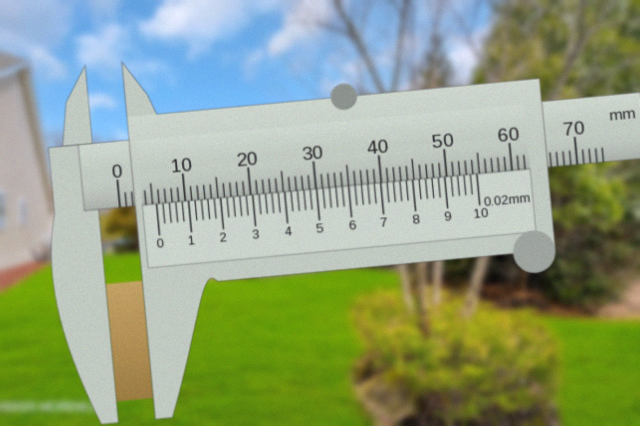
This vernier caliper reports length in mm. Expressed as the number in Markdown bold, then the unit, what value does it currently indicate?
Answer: **5.6** mm
